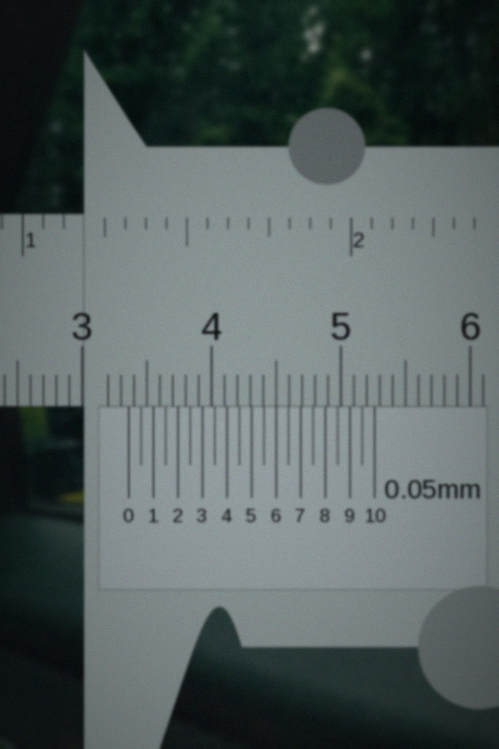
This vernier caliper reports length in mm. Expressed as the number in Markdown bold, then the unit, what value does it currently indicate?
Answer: **33.6** mm
